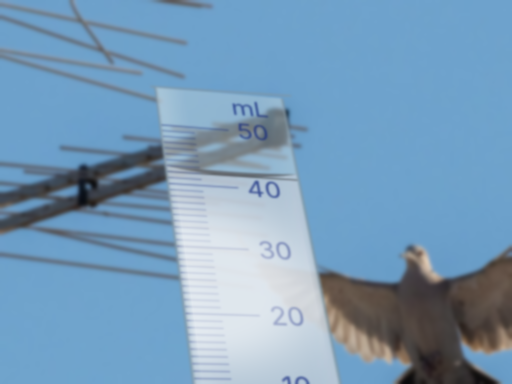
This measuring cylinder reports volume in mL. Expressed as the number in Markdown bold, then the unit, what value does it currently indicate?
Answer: **42** mL
